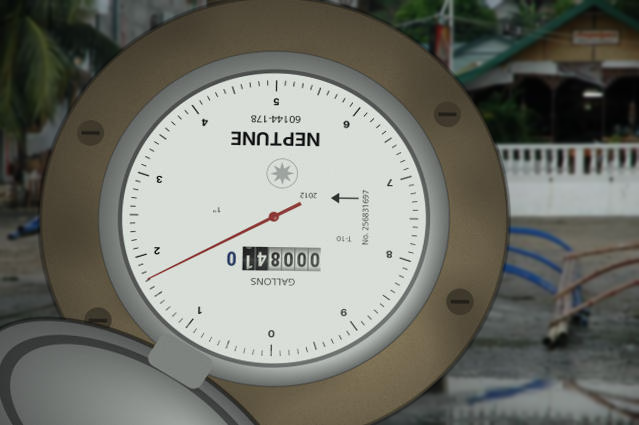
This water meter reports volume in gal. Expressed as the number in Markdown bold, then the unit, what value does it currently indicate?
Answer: **8411.7** gal
